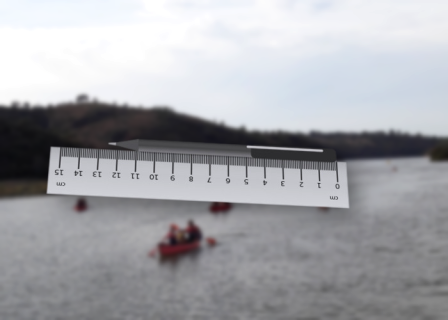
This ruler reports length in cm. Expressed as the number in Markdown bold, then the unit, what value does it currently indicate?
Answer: **12.5** cm
